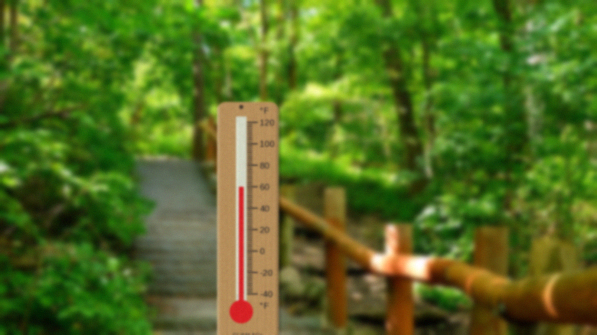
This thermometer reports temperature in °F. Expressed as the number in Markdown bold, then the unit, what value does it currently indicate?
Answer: **60** °F
